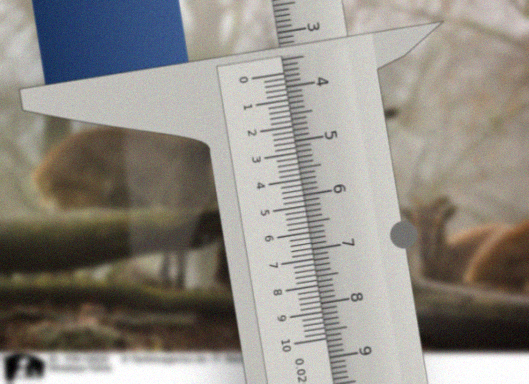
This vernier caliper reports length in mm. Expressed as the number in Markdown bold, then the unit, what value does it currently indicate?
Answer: **37.5** mm
